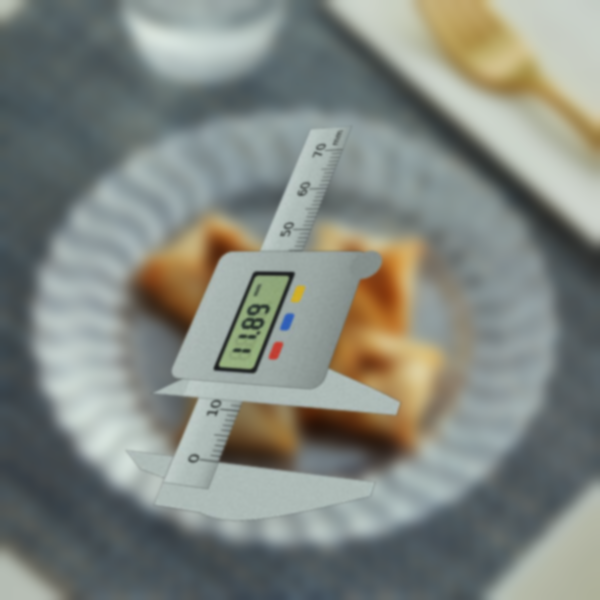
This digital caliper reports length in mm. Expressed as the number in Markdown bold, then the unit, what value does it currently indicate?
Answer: **11.89** mm
